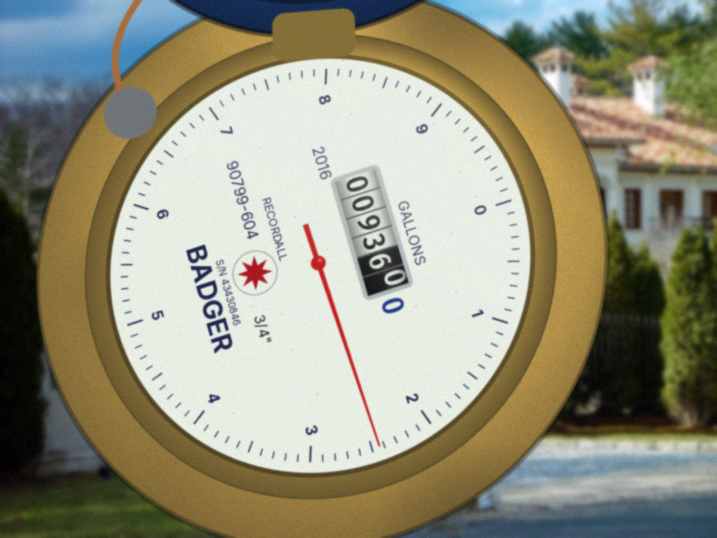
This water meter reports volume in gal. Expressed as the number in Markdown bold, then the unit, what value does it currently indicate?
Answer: **93602.4** gal
